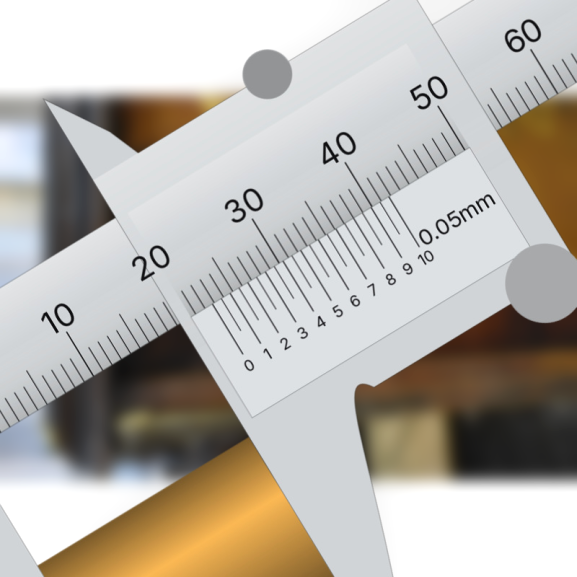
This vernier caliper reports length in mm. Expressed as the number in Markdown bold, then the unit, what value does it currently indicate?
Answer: **22.8** mm
